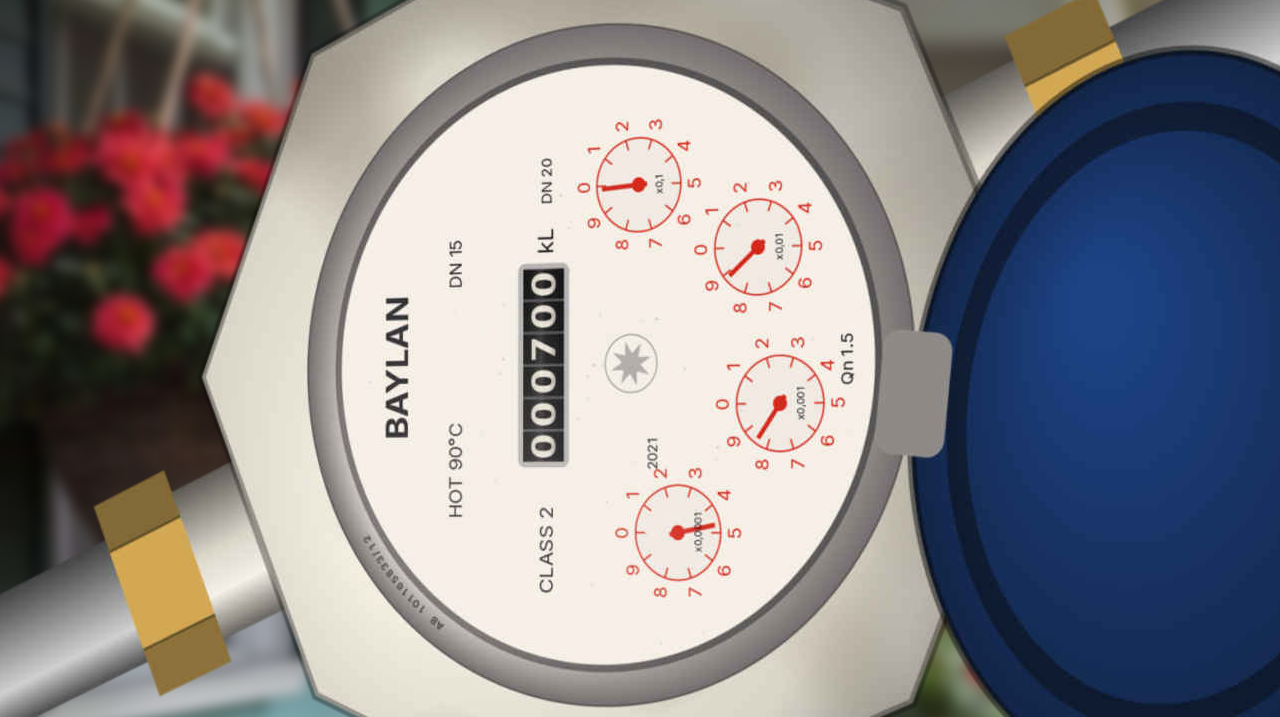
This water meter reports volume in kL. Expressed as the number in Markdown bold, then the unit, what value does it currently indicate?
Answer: **699.9884** kL
